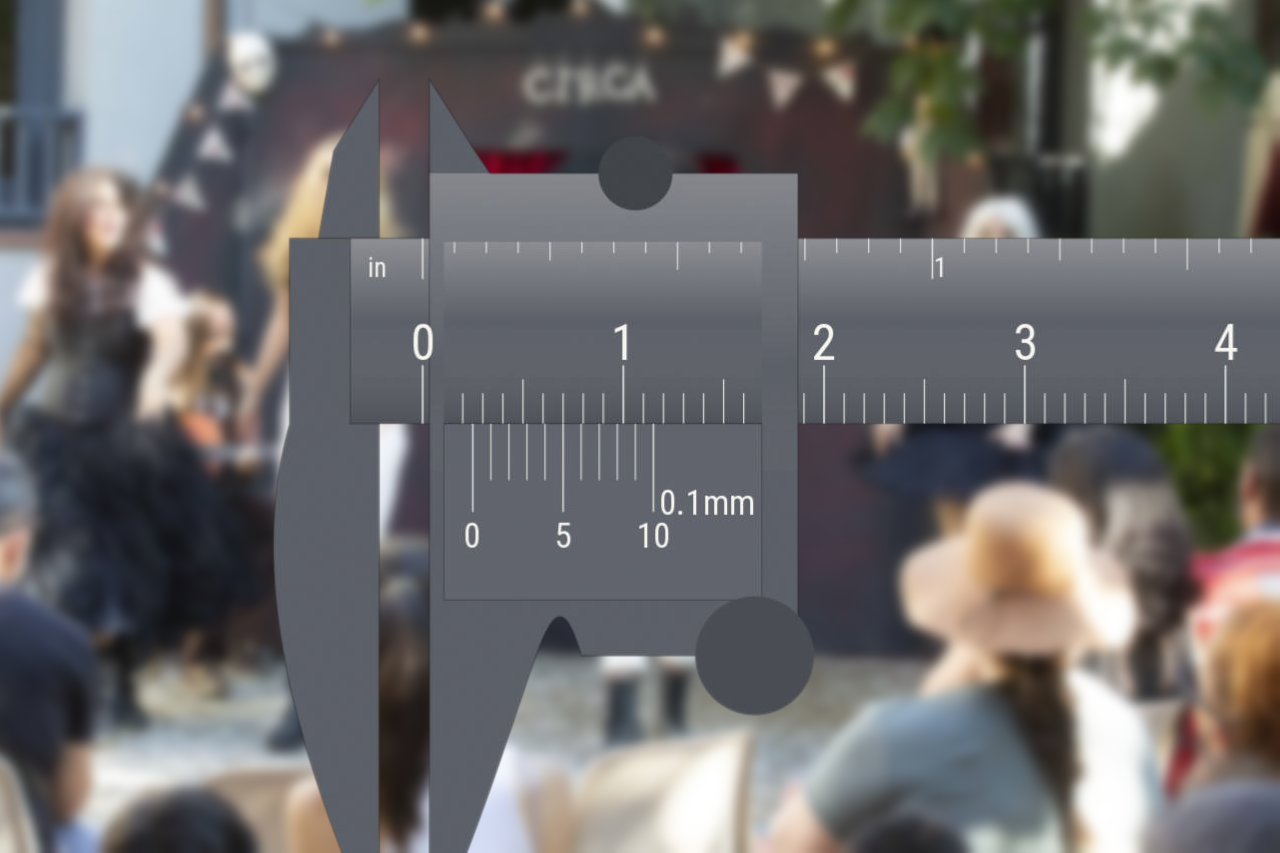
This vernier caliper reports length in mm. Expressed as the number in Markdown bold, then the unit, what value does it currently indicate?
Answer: **2.5** mm
